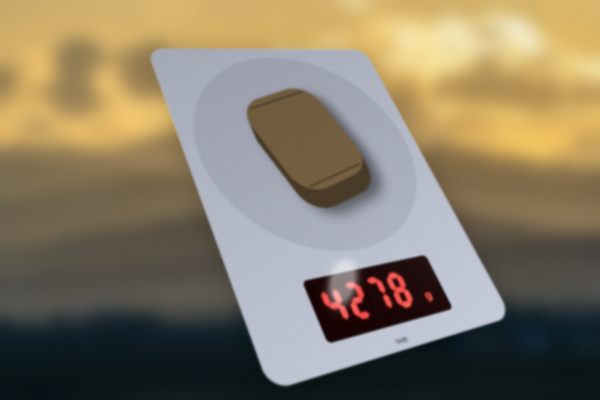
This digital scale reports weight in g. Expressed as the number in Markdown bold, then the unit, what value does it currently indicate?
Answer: **4278** g
